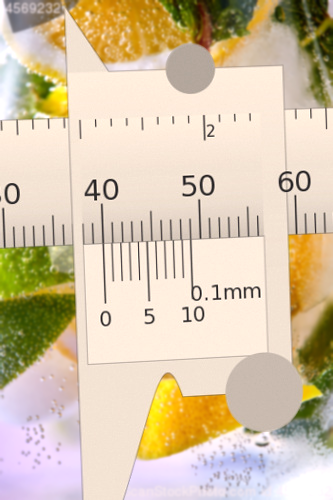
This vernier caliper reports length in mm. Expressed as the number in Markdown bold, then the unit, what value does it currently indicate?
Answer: **40.0** mm
